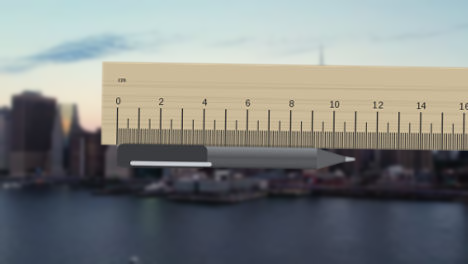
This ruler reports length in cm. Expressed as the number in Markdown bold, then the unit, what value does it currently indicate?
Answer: **11** cm
